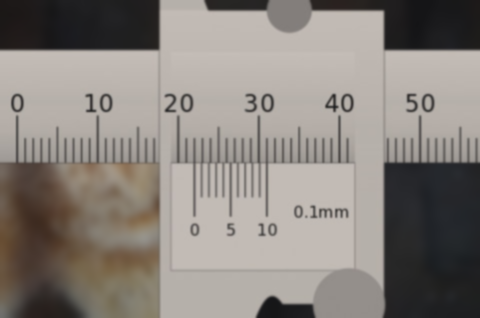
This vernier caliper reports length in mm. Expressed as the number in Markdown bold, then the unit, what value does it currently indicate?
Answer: **22.0** mm
